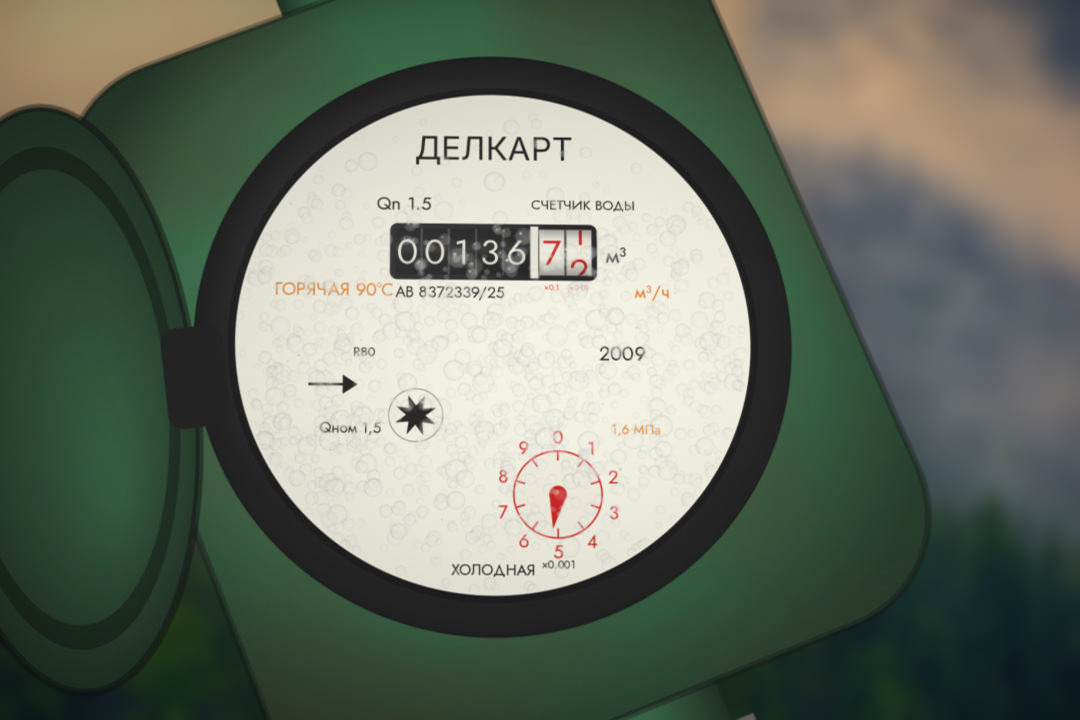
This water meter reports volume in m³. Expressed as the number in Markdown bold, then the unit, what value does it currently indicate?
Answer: **136.715** m³
